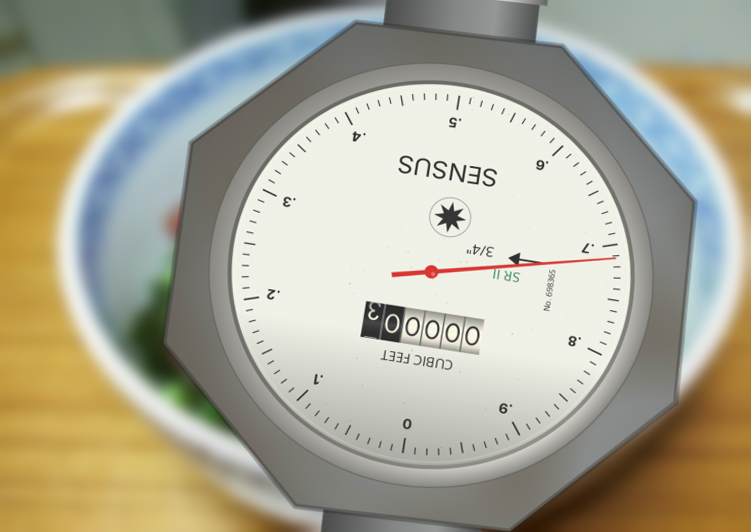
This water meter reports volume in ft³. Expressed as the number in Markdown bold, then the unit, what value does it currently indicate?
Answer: **2.71** ft³
